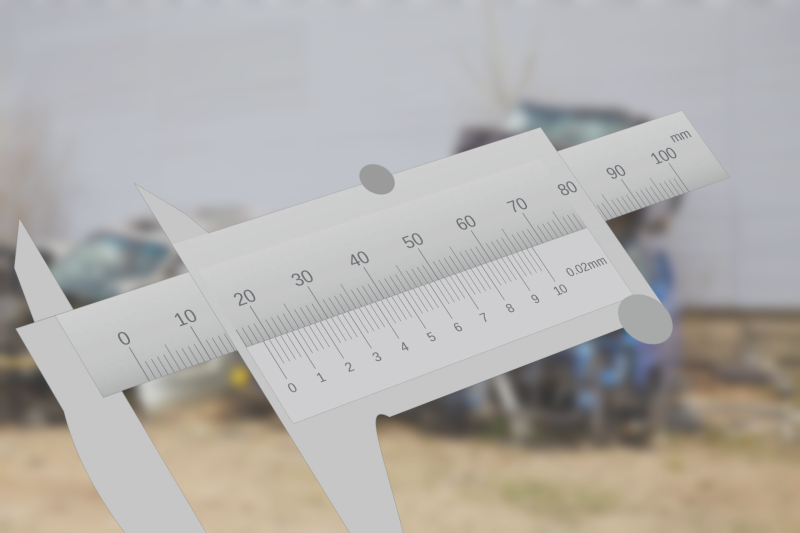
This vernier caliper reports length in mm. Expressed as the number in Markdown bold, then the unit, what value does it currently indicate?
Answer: **18.8** mm
